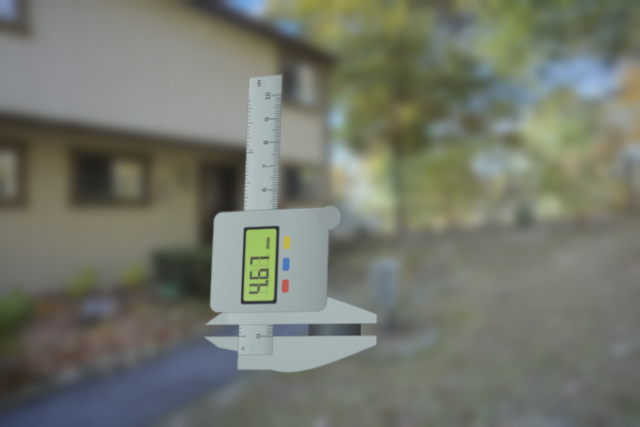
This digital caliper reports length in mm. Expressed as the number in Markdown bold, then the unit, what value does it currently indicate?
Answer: **4.67** mm
